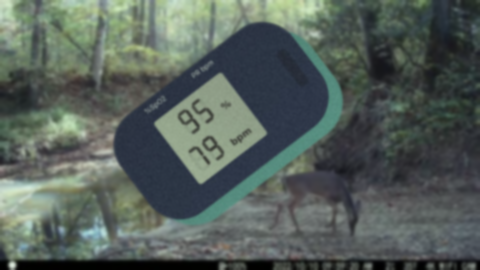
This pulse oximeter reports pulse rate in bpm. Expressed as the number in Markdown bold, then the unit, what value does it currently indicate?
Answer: **79** bpm
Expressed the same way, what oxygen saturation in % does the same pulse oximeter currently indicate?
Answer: **95** %
